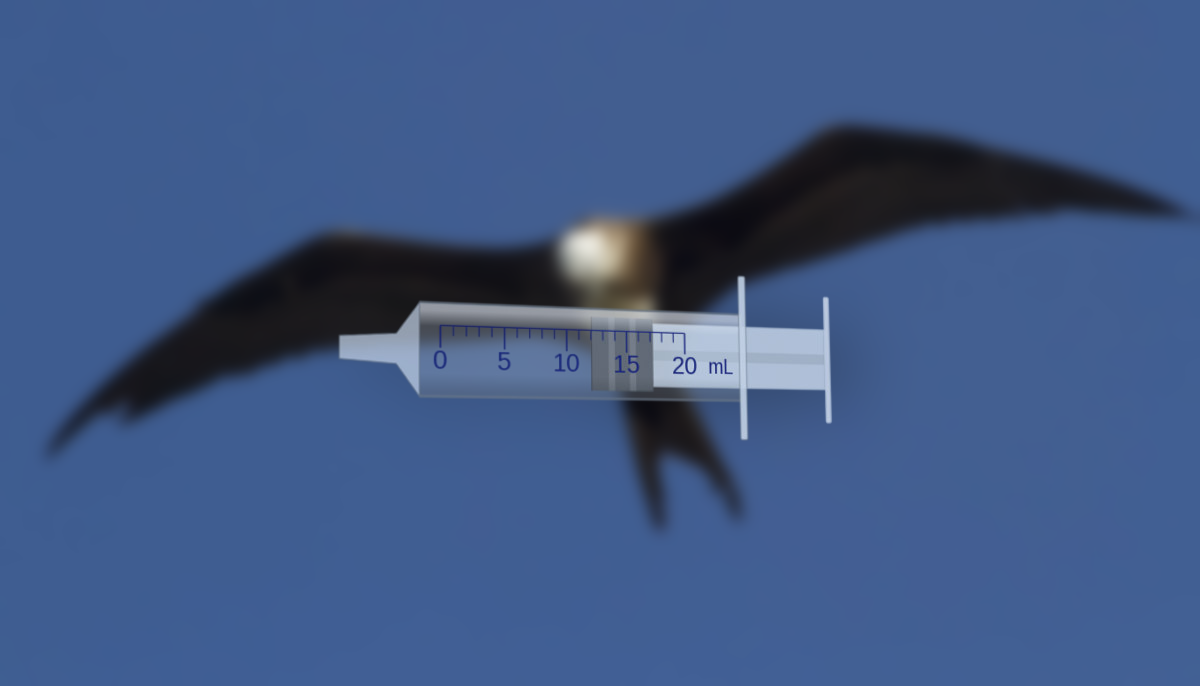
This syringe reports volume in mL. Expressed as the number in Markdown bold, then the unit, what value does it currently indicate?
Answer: **12** mL
